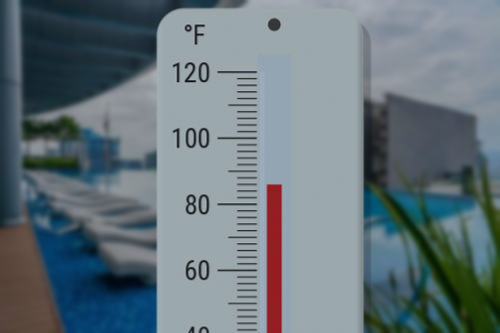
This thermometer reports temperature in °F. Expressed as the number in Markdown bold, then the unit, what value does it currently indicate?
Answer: **86** °F
